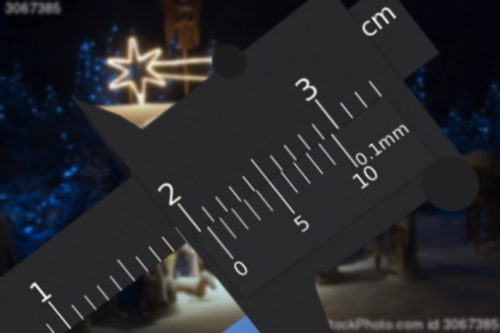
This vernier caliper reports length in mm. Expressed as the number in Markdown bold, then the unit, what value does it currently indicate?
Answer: **20.5** mm
